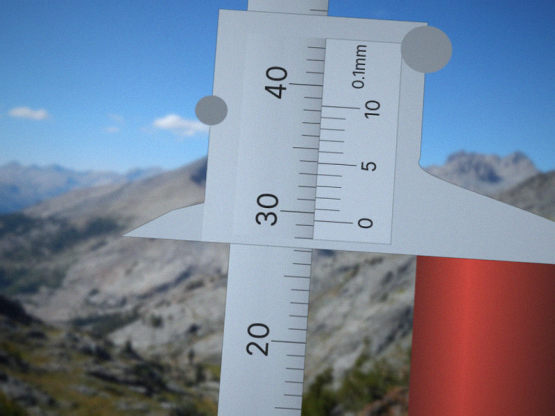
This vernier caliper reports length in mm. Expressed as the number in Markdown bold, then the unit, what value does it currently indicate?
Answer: **29.4** mm
